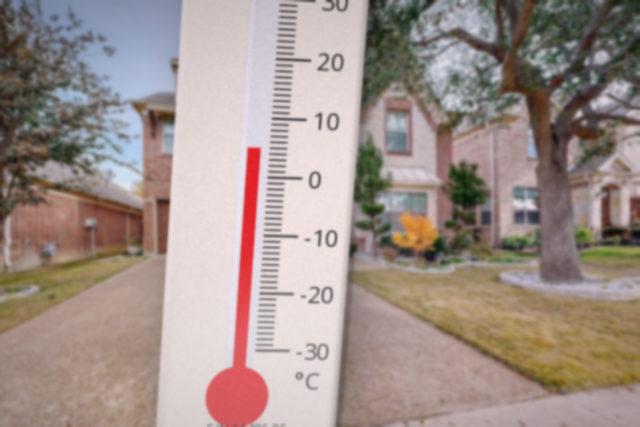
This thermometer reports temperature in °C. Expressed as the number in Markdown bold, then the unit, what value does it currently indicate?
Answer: **5** °C
